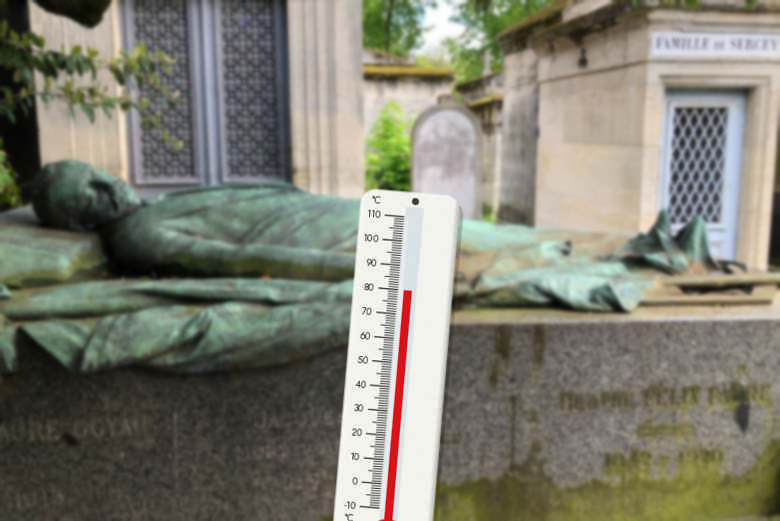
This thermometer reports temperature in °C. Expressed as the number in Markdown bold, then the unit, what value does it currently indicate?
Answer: **80** °C
